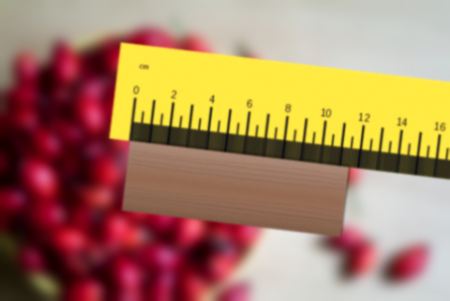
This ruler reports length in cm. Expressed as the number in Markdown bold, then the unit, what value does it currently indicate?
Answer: **11.5** cm
